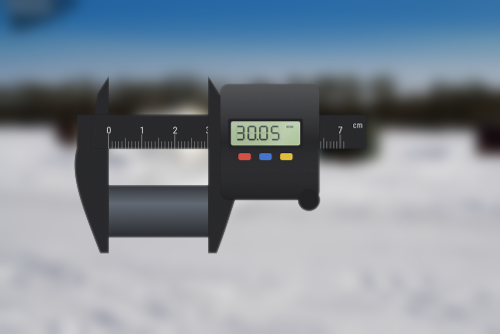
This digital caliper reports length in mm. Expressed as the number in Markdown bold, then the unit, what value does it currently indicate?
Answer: **30.05** mm
